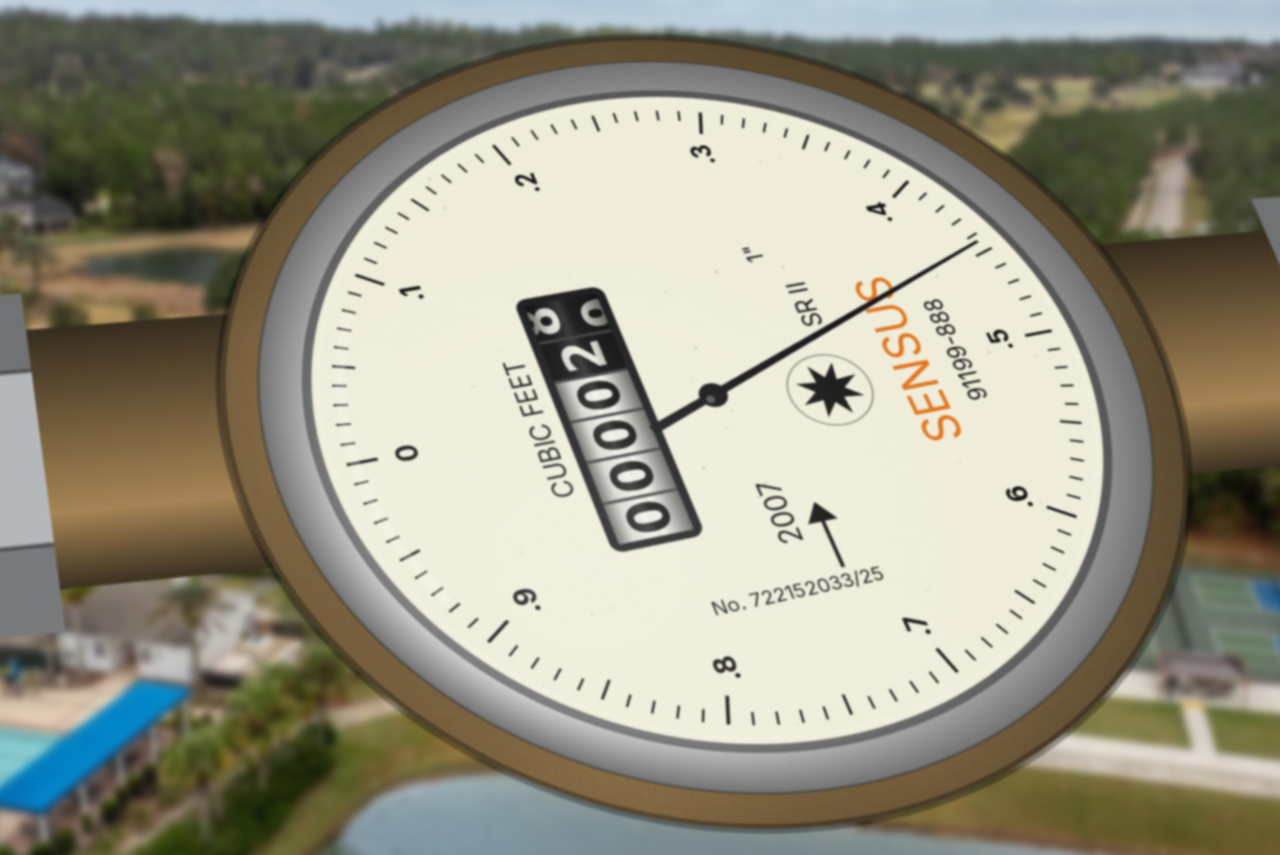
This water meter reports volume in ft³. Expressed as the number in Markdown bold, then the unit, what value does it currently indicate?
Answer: **28.44** ft³
